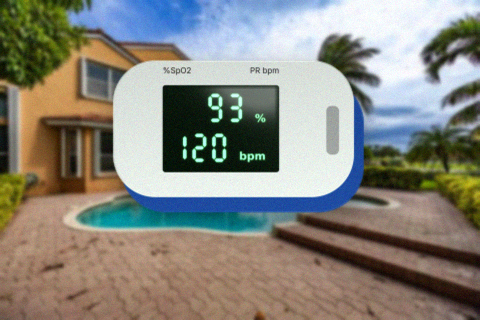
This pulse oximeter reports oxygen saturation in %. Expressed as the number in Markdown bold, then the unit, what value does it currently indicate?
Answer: **93** %
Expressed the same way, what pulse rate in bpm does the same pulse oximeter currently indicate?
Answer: **120** bpm
